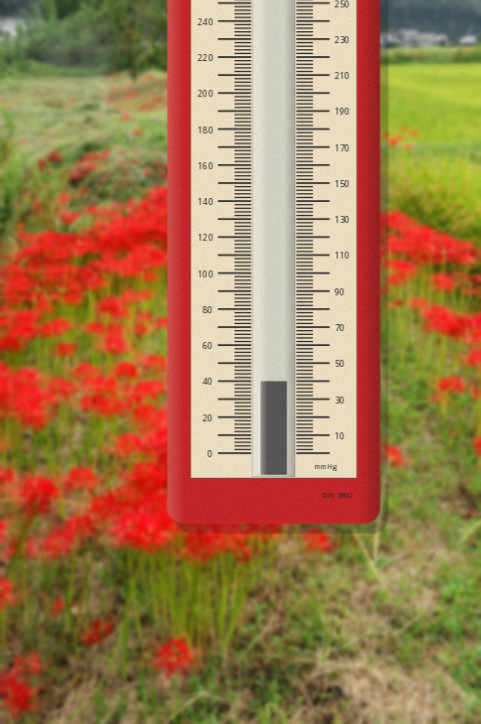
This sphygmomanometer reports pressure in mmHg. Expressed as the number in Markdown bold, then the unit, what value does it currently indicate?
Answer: **40** mmHg
